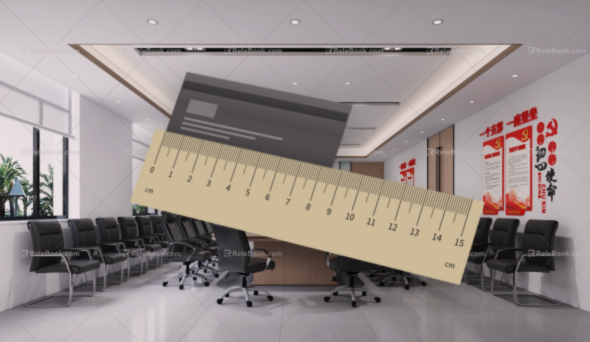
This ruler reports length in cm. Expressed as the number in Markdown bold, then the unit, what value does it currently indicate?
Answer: **8.5** cm
